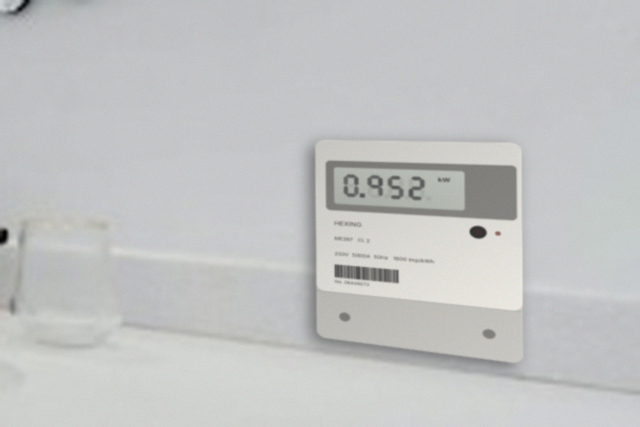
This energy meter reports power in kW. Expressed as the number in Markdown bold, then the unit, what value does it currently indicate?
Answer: **0.952** kW
